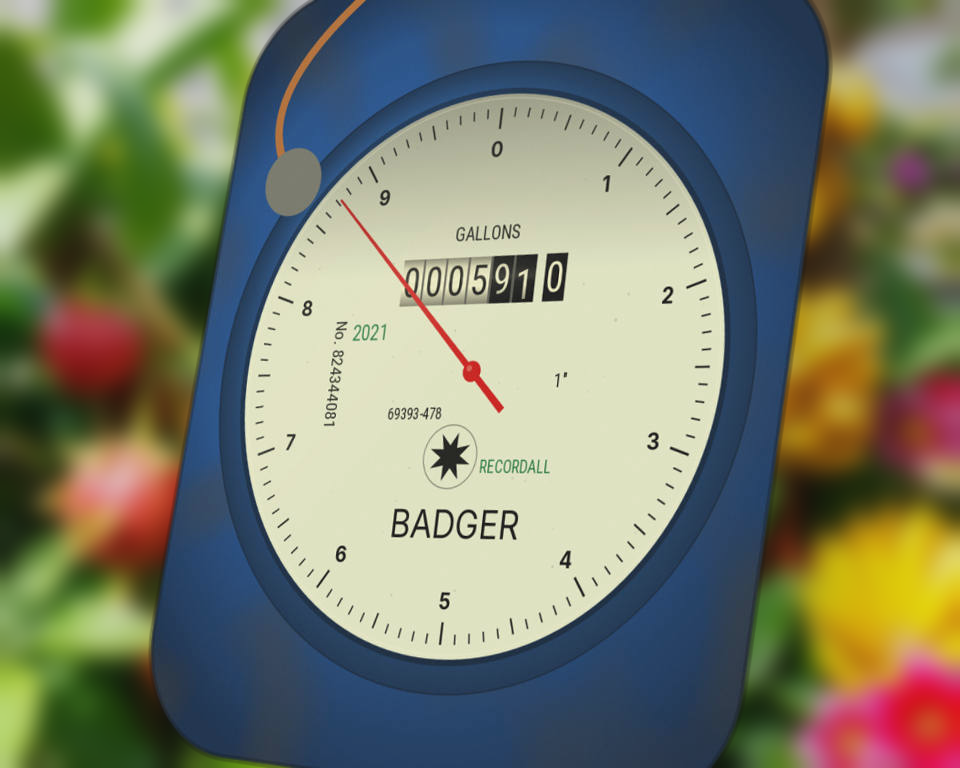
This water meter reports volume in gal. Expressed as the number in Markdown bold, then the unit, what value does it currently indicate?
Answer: **5908.7** gal
